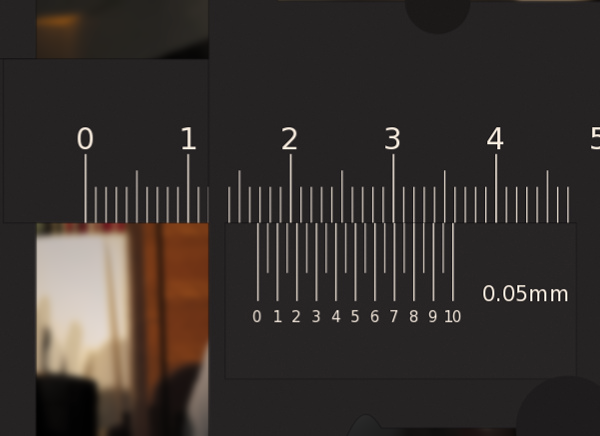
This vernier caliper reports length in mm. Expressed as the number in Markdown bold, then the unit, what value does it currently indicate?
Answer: **16.8** mm
